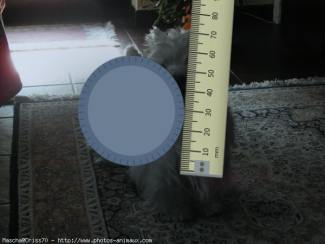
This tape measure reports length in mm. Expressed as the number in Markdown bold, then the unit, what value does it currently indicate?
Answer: **55** mm
